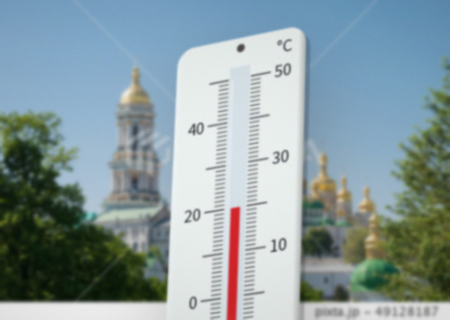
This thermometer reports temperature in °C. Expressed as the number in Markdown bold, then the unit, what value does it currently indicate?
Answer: **20** °C
